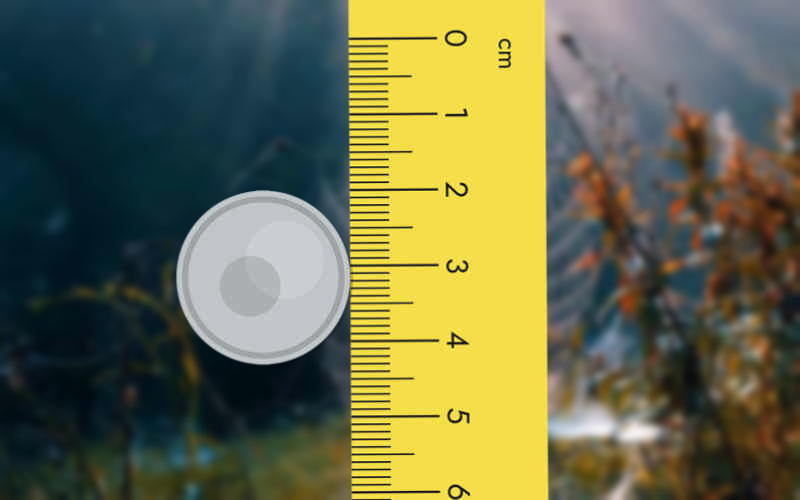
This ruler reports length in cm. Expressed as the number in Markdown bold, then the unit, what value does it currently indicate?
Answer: **2.3** cm
